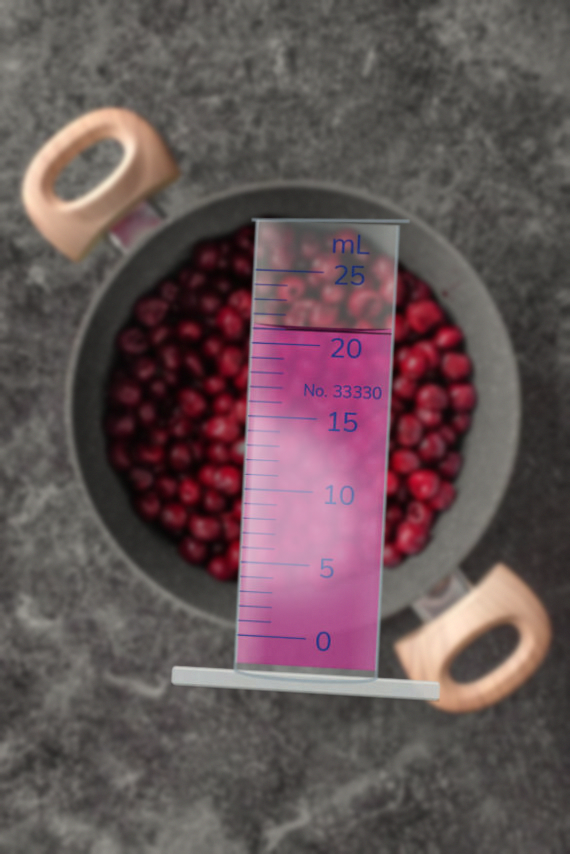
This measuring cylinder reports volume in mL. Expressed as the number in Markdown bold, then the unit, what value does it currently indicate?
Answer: **21** mL
